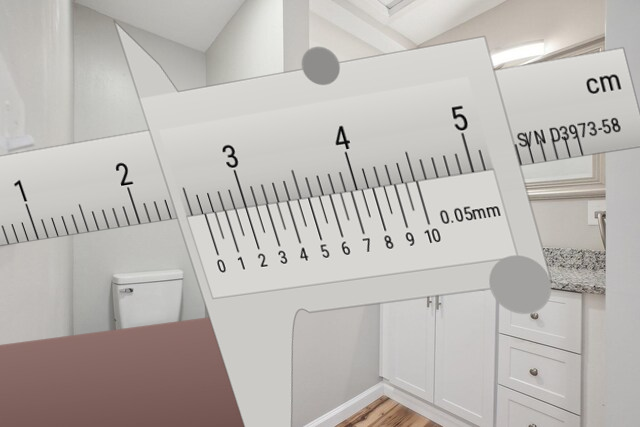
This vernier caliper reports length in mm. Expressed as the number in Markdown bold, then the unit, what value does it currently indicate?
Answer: **26.2** mm
